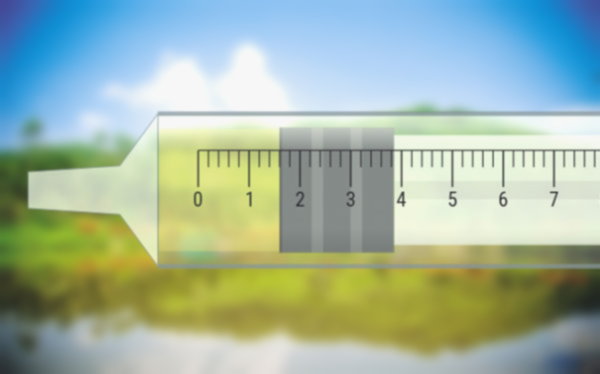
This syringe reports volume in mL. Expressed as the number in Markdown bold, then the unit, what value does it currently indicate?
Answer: **1.6** mL
